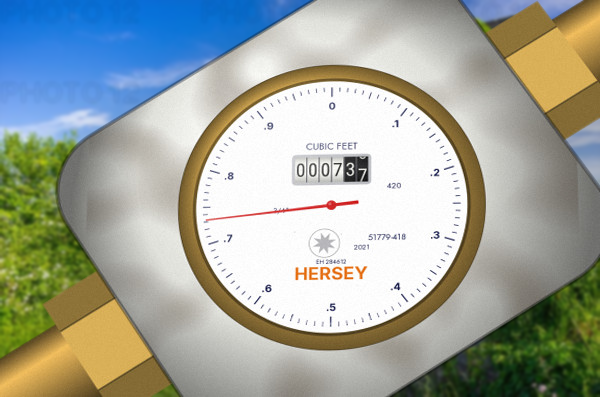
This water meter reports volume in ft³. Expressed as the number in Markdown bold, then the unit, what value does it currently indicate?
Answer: **736.73** ft³
